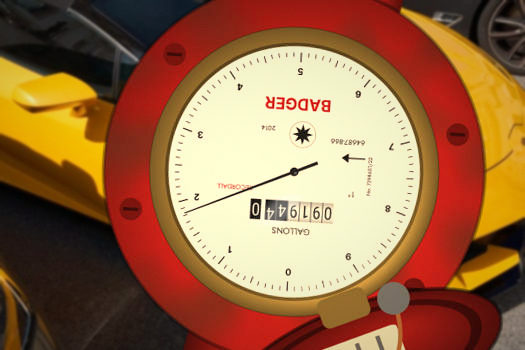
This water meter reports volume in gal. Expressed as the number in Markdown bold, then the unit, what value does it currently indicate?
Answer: **919441.8** gal
